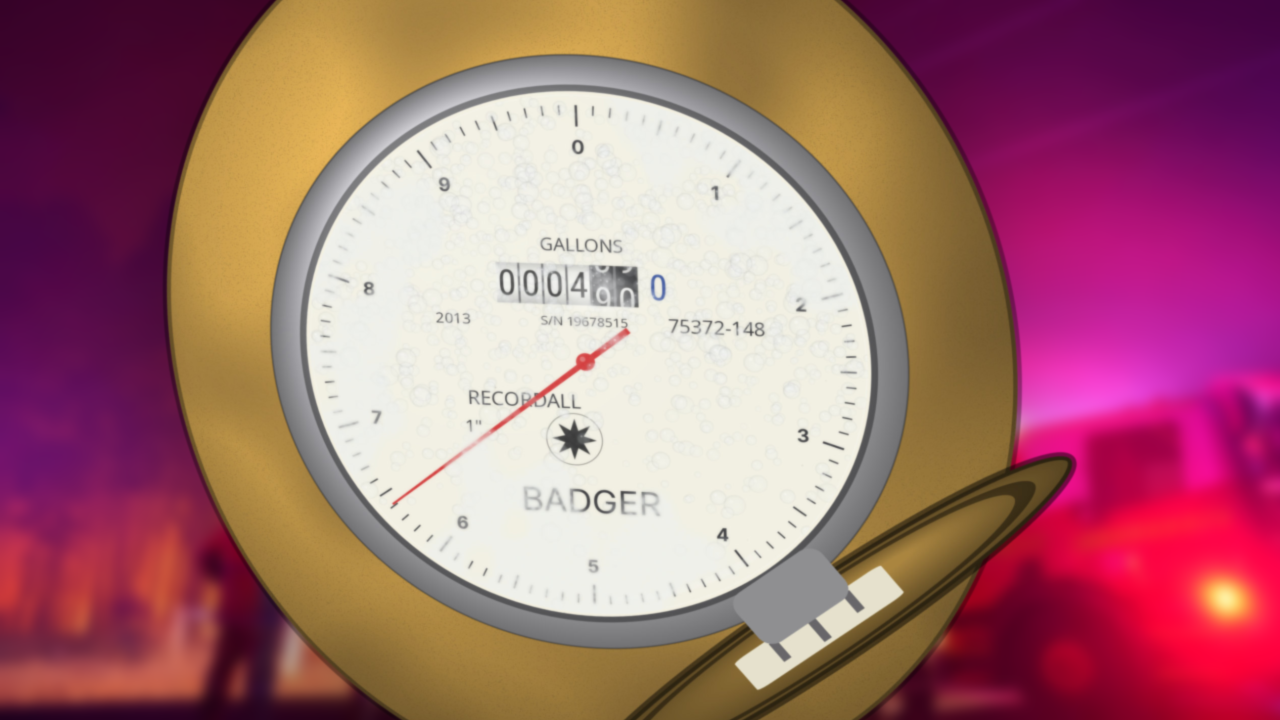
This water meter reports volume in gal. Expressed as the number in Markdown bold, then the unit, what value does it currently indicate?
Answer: **4896.4** gal
